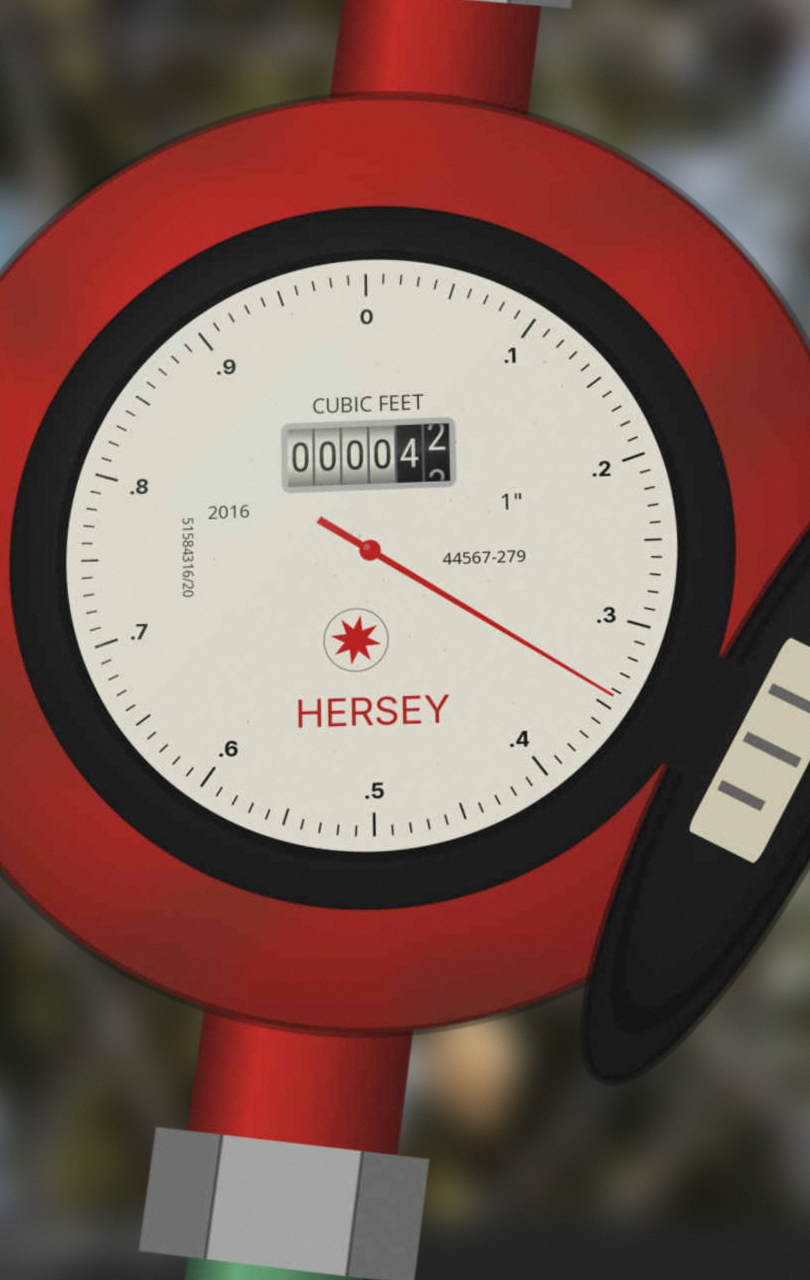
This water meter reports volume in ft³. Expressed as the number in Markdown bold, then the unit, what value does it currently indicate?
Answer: **42.34** ft³
